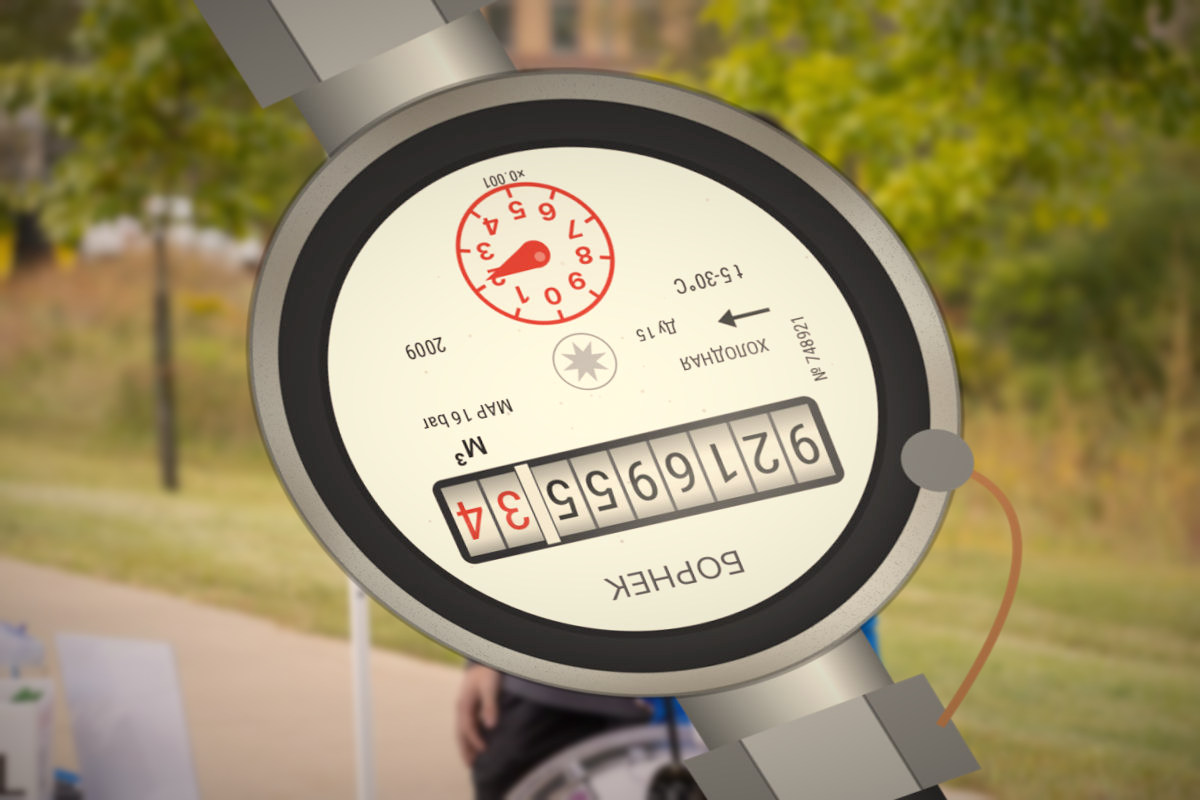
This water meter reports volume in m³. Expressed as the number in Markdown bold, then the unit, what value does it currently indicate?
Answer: **9216955.342** m³
